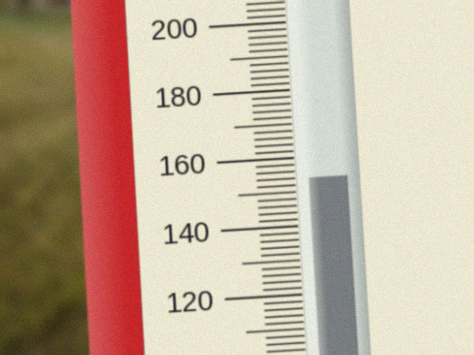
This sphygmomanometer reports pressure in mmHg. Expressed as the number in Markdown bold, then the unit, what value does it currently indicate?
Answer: **154** mmHg
